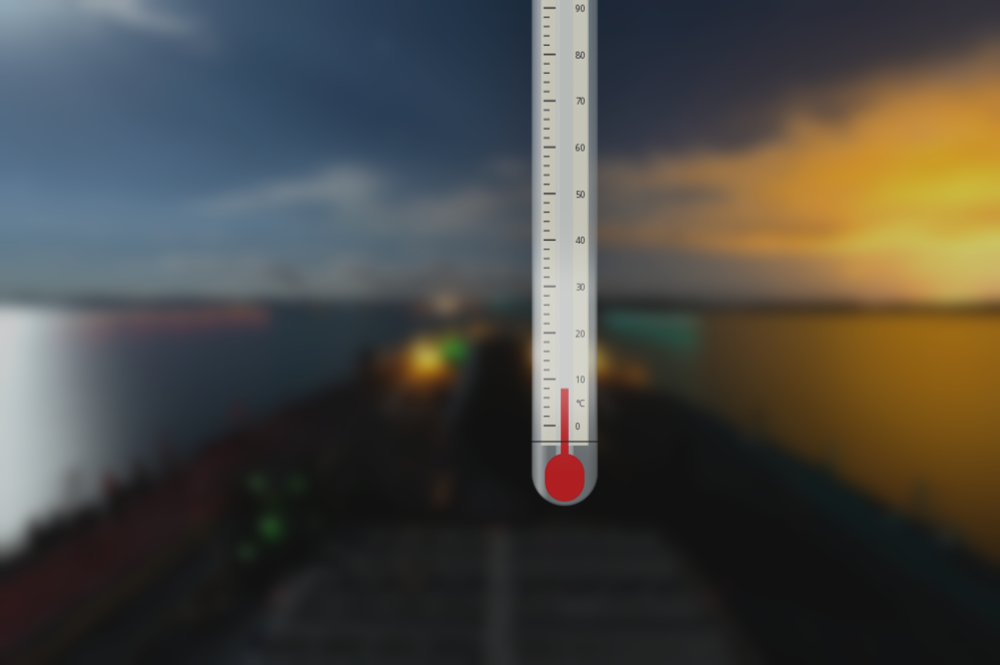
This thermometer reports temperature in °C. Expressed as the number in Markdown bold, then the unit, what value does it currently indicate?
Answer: **8** °C
